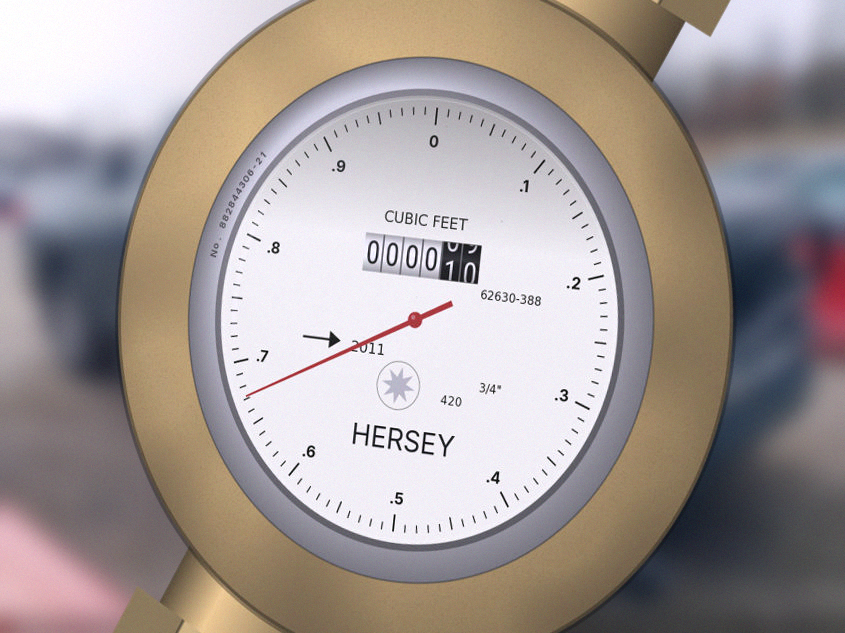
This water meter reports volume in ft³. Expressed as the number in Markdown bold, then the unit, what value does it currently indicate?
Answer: **9.67** ft³
